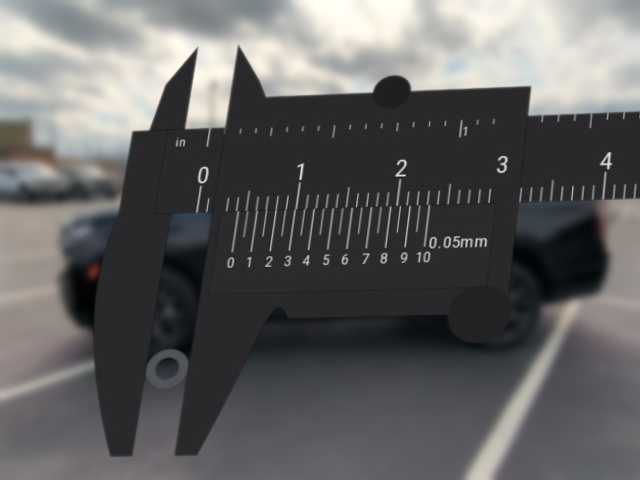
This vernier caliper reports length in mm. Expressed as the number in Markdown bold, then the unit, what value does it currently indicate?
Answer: **4.2** mm
